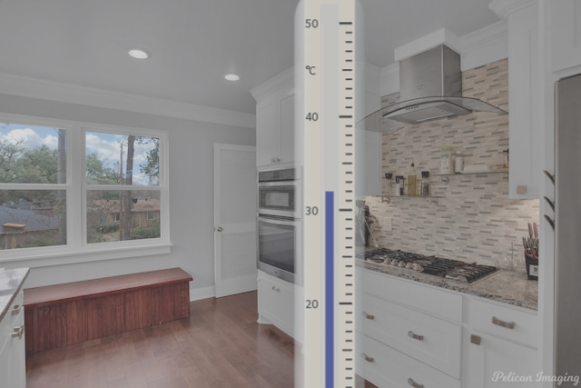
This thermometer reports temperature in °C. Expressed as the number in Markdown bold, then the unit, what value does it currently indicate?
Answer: **32** °C
